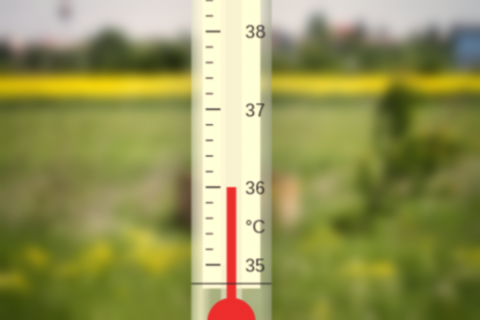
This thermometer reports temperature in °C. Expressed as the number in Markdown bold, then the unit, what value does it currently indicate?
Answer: **36** °C
